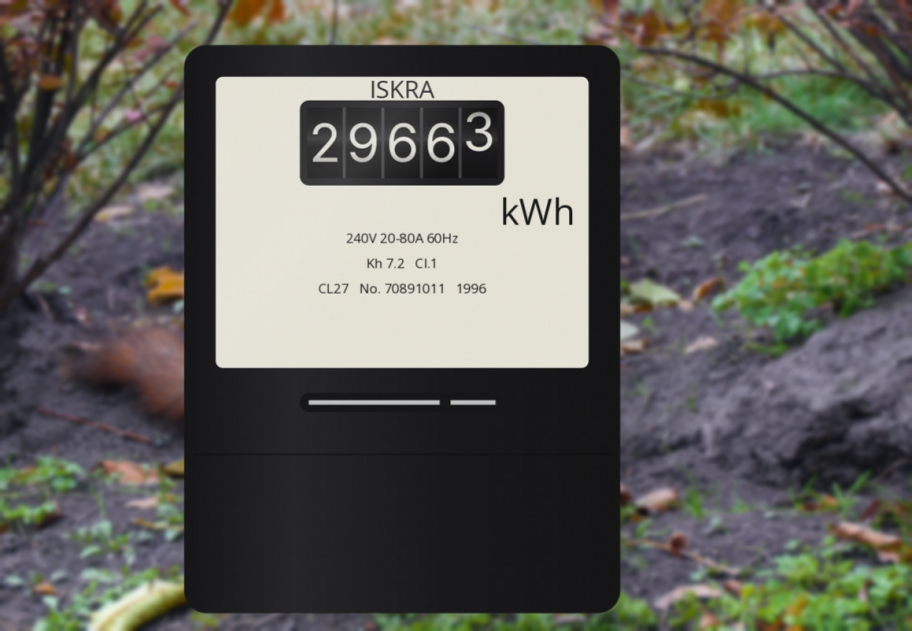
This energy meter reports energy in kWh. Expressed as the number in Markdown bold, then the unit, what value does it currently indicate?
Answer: **29663** kWh
